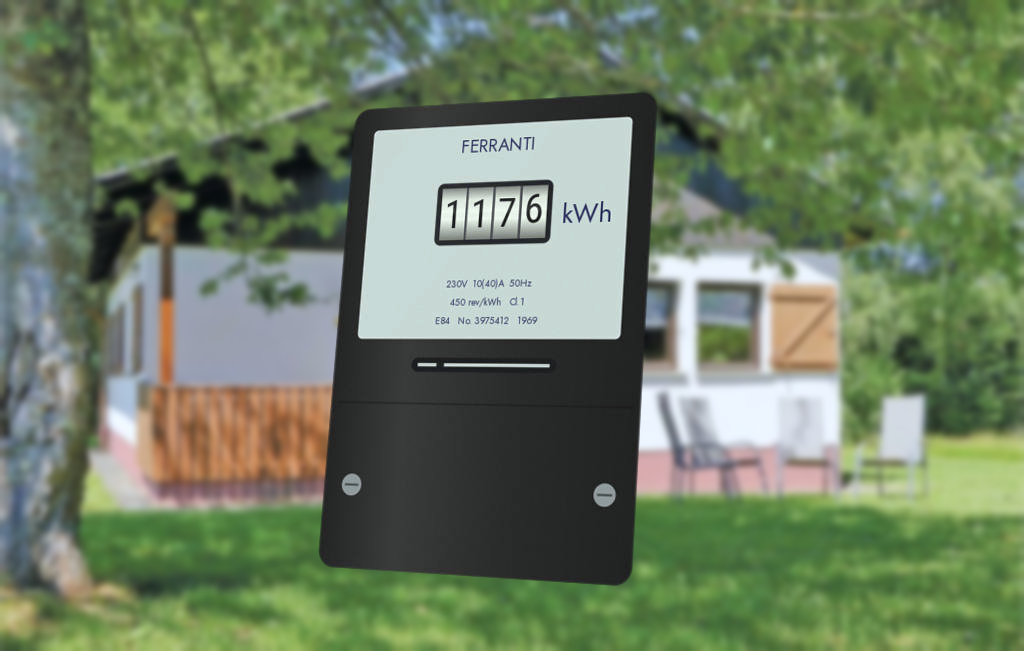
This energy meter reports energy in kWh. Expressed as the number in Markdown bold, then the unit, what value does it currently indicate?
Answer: **1176** kWh
